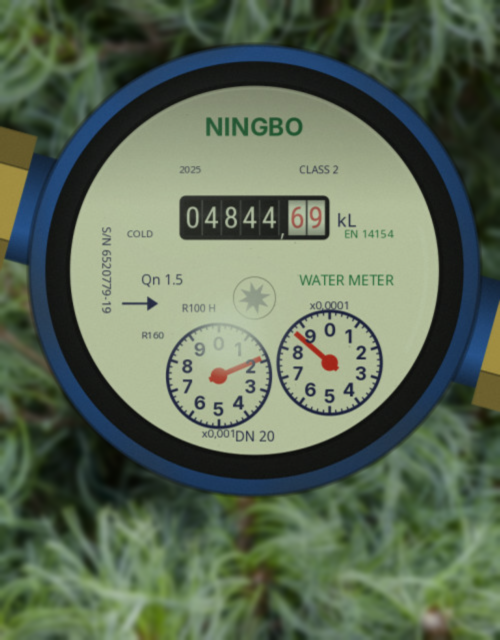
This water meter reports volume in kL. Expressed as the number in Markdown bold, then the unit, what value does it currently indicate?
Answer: **4844.6918** kL
